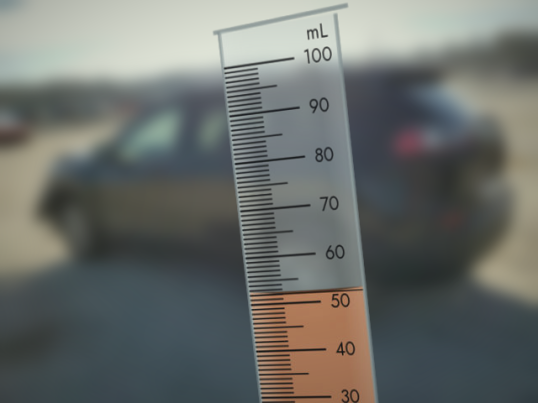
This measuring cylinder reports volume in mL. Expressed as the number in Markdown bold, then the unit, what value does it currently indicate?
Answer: **52** mL
